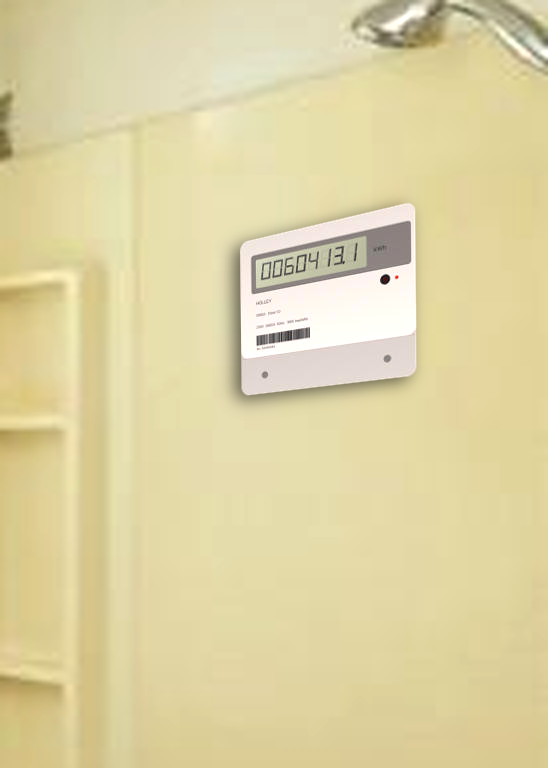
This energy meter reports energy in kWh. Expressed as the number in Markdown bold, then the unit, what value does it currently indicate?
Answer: **60413.1** kWh
